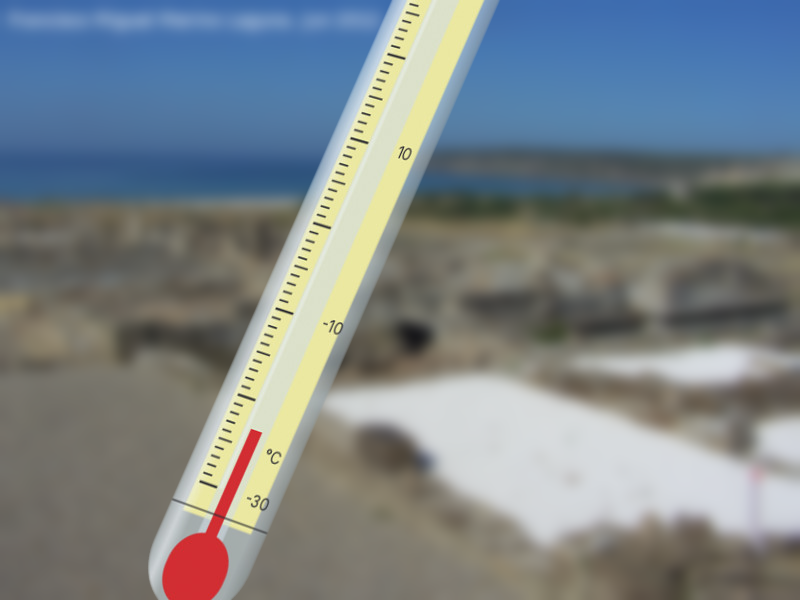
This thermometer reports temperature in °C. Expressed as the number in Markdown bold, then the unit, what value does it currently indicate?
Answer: **-23** °C
